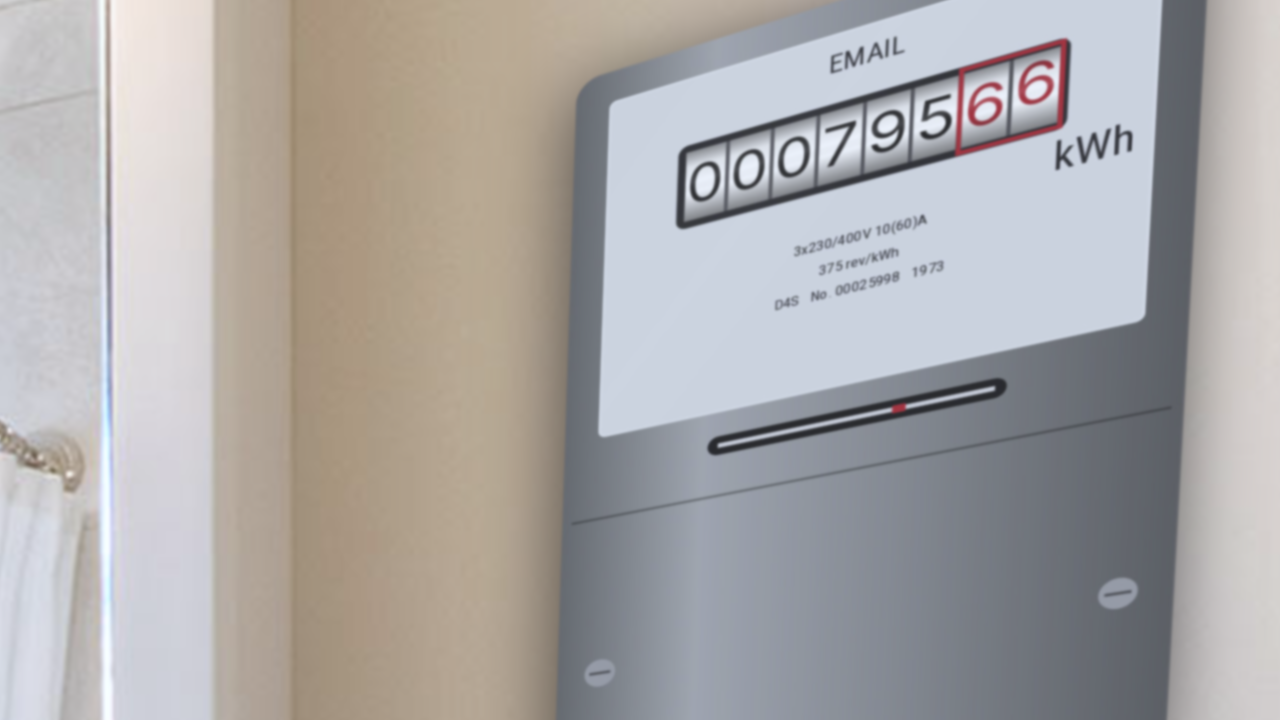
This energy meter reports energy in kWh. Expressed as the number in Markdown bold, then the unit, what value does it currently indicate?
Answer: **795.66** kWh
